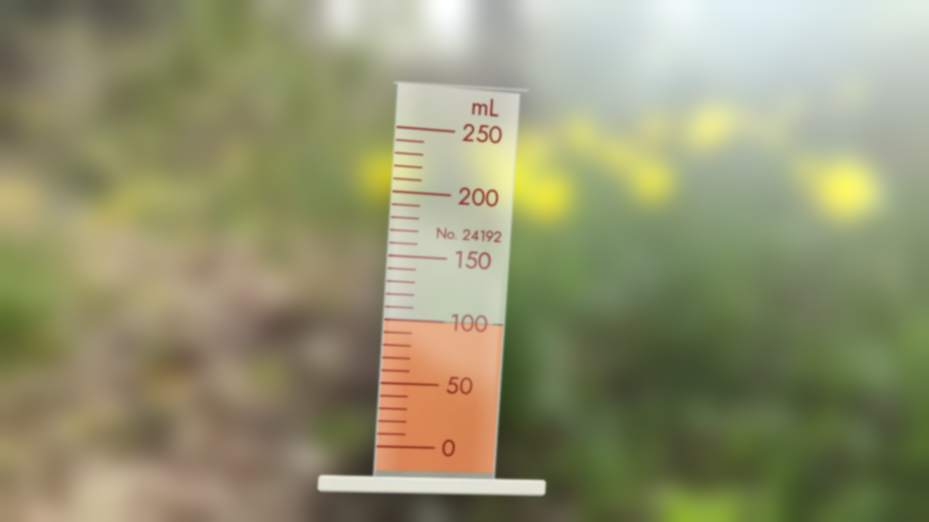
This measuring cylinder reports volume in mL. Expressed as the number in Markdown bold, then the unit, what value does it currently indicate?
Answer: **100** mL
